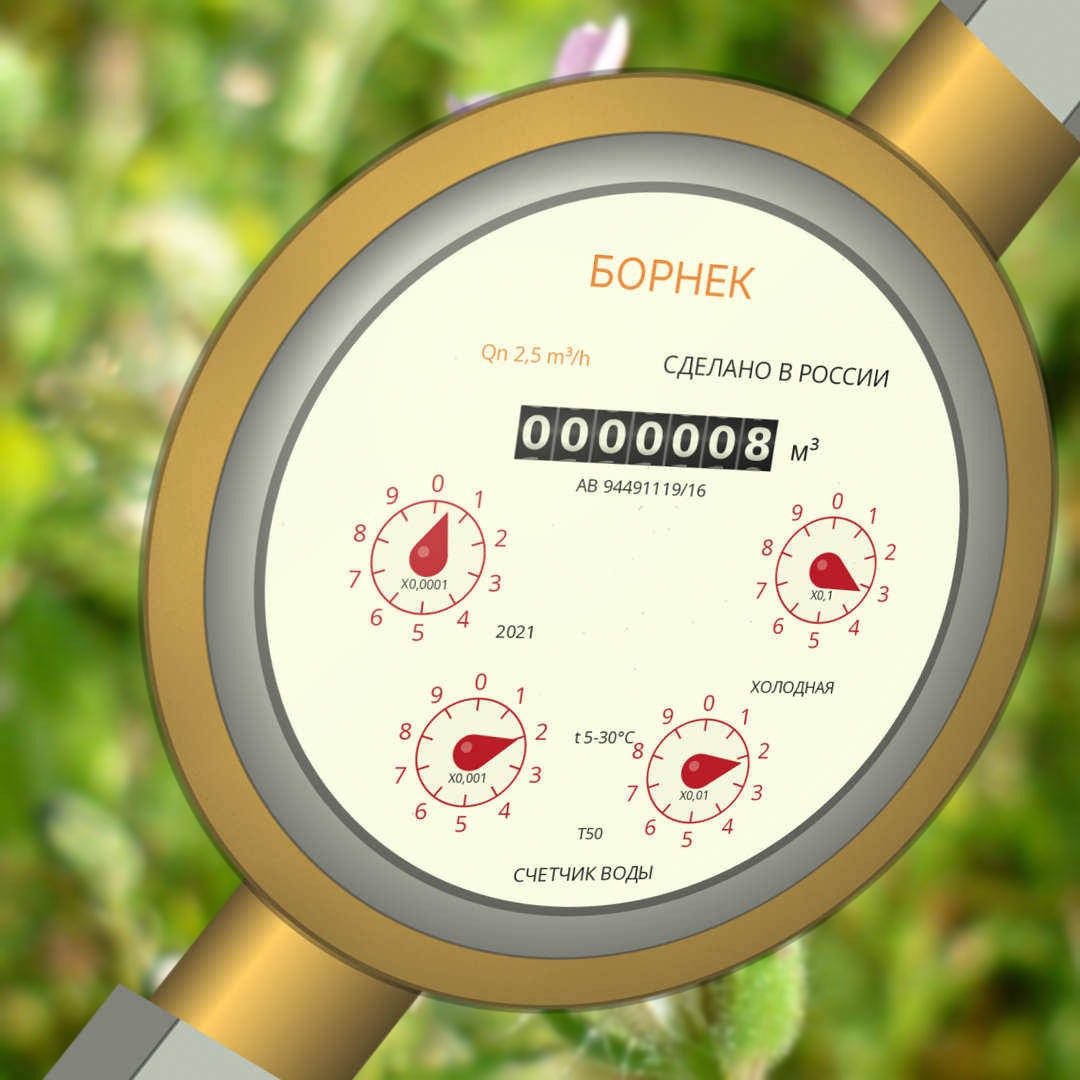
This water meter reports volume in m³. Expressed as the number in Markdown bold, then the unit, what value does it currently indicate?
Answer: **8.3220** m³
